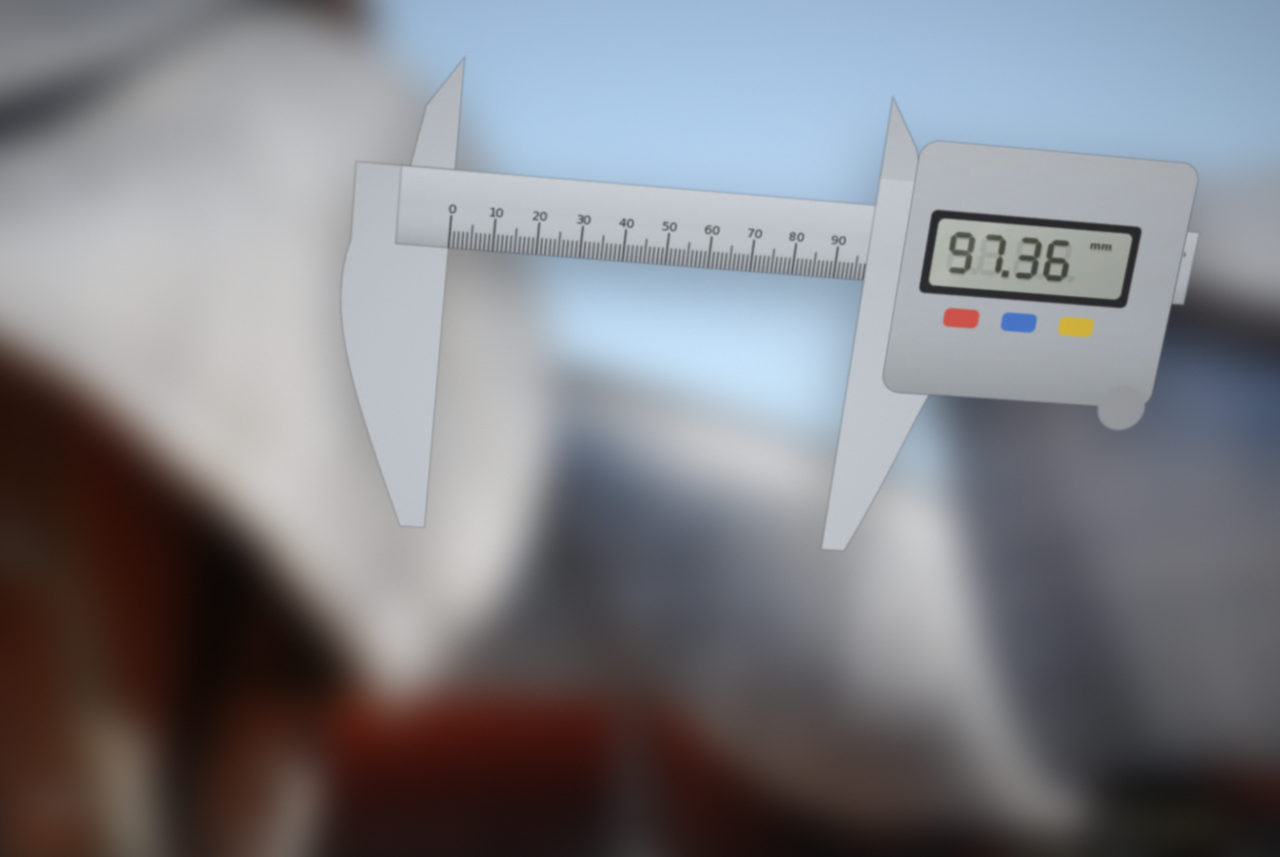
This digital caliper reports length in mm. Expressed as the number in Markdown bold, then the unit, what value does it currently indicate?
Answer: **97.36** mm
